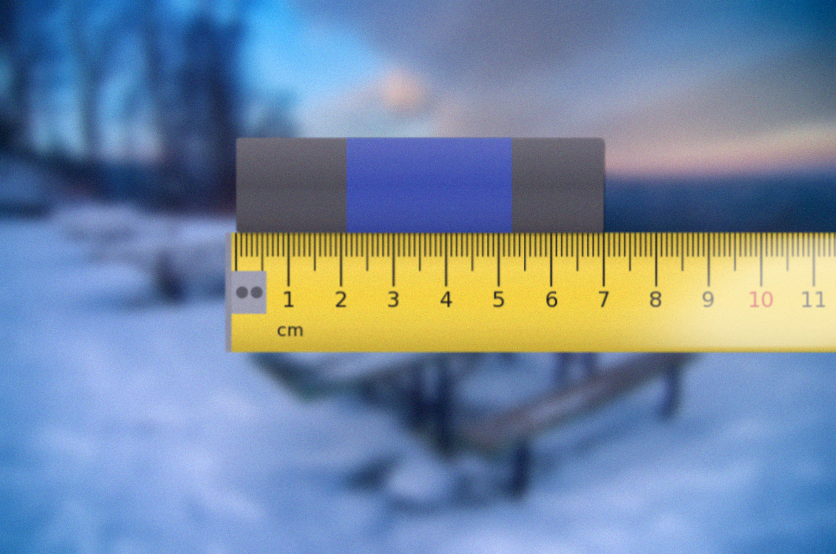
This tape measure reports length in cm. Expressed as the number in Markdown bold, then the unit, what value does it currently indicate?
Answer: **7** cm
